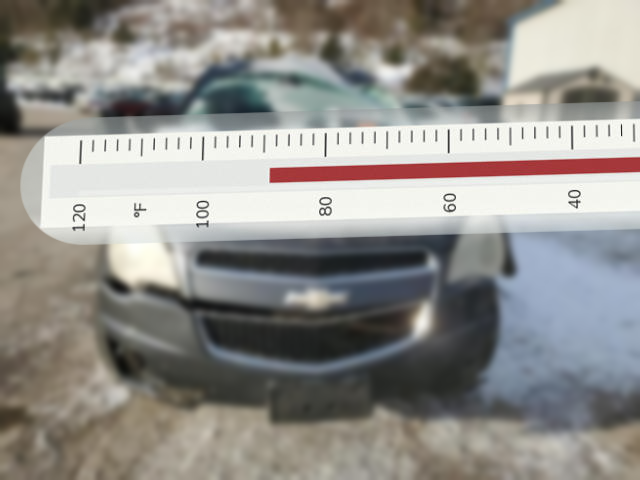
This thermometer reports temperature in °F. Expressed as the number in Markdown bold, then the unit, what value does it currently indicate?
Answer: **89** °F
